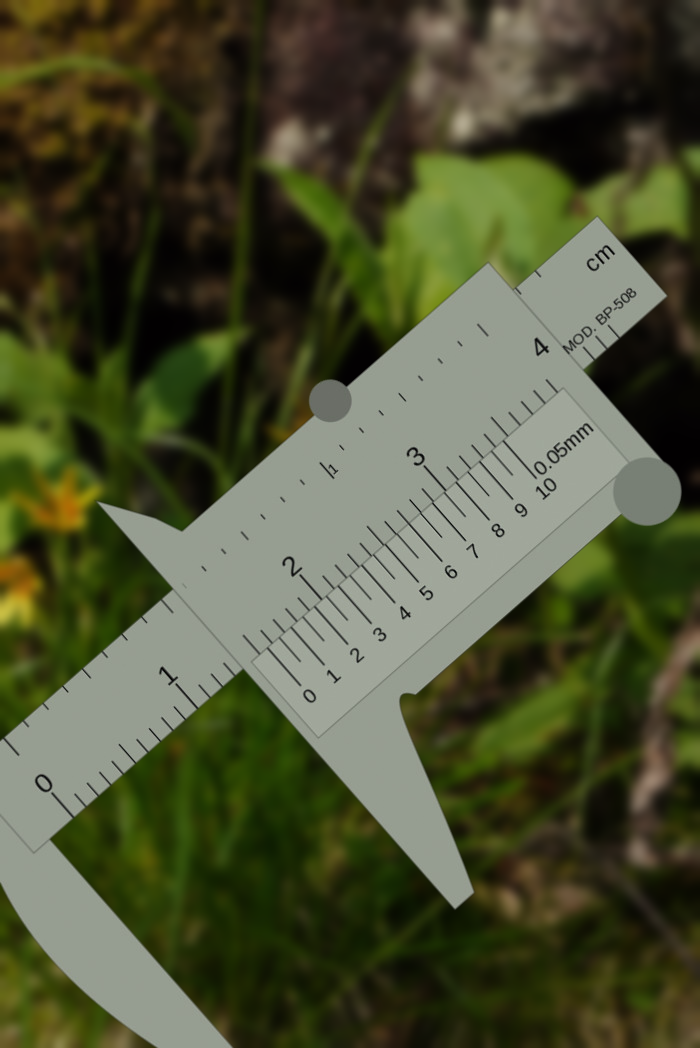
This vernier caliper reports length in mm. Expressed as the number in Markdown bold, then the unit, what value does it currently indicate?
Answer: **15.6** mm
